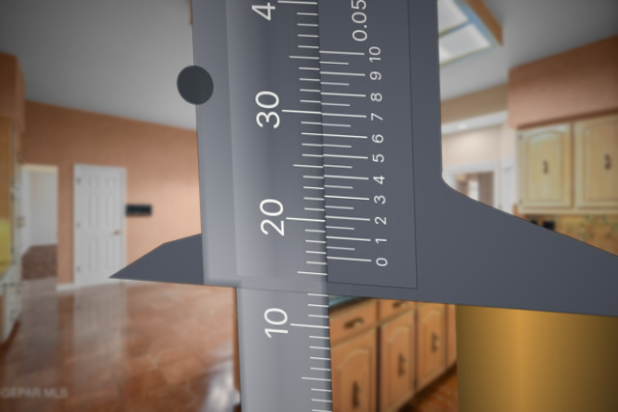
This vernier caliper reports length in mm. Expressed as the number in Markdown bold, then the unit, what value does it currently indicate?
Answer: **16.6** mm
